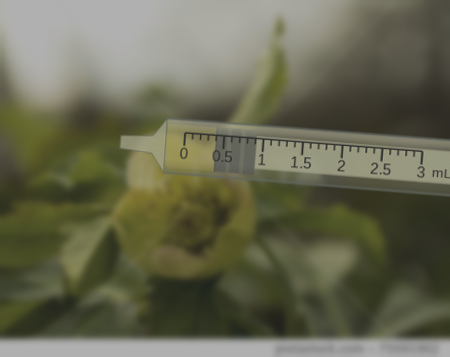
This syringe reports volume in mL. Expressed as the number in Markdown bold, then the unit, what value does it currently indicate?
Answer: **0.4** mL
